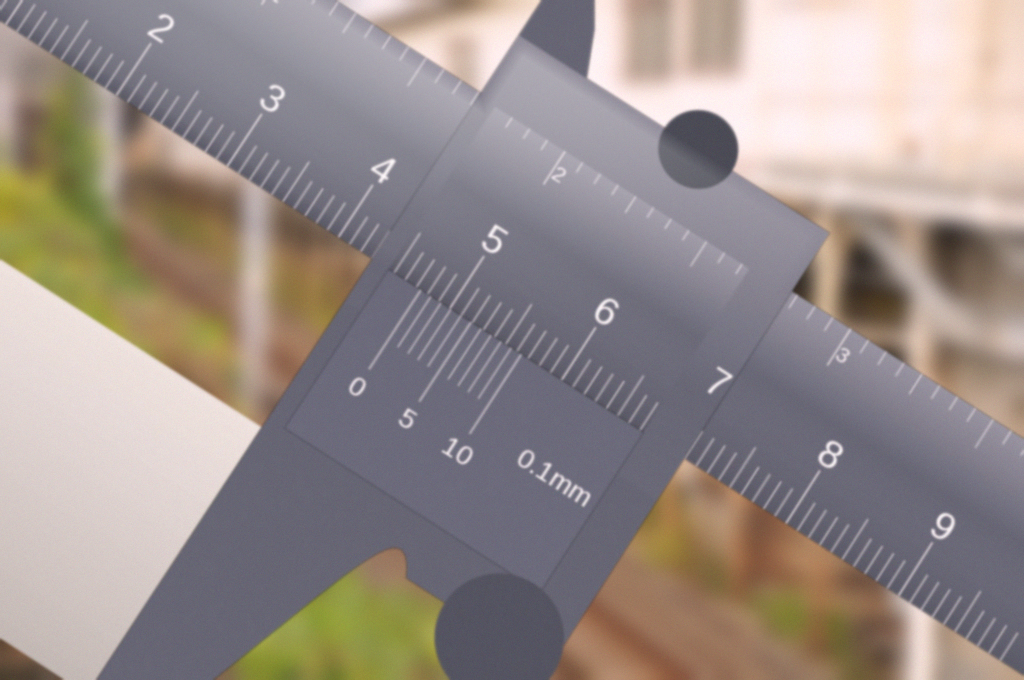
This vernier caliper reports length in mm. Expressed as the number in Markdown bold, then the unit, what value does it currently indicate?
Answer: **47.4** mm
